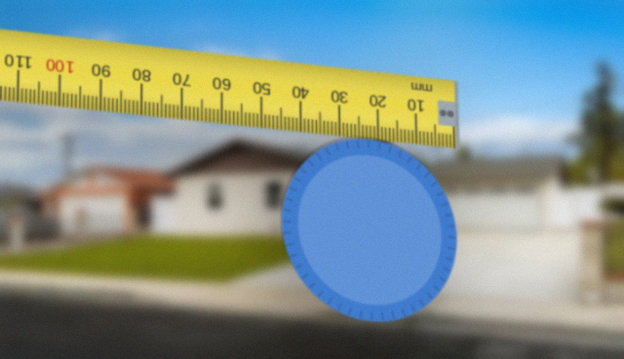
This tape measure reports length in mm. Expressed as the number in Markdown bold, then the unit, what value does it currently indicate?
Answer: **45** mm
